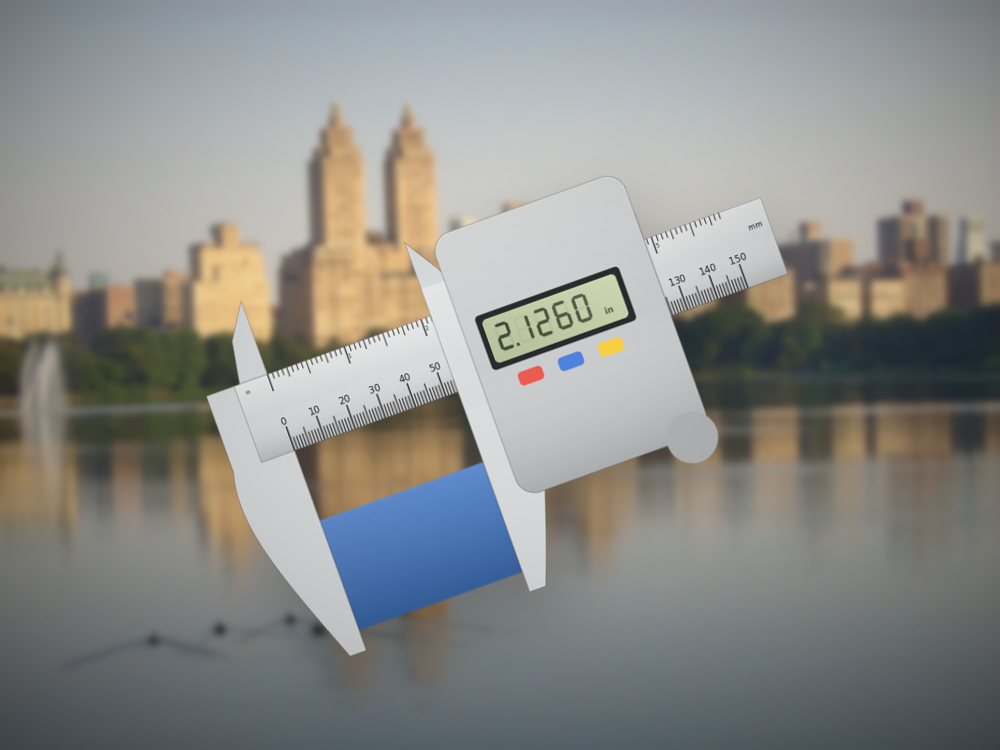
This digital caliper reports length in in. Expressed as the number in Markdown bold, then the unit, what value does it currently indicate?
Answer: **2.1260** in
